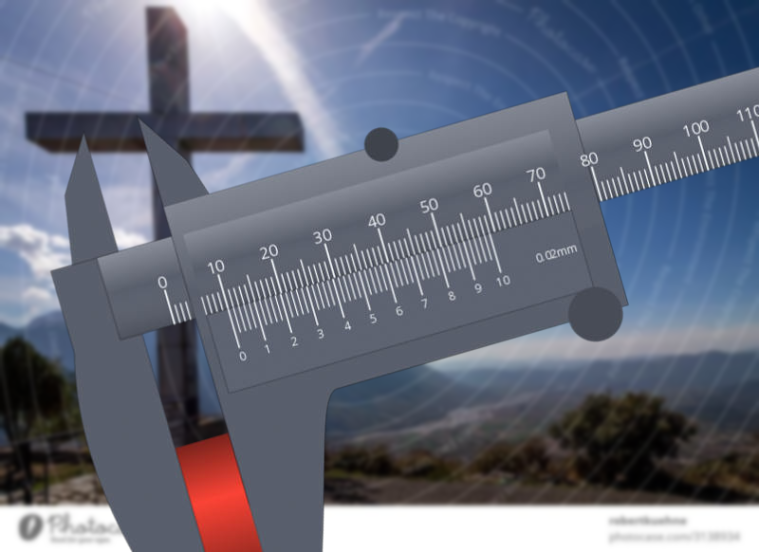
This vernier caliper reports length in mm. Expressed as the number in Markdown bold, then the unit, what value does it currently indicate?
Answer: **10.0** mm
